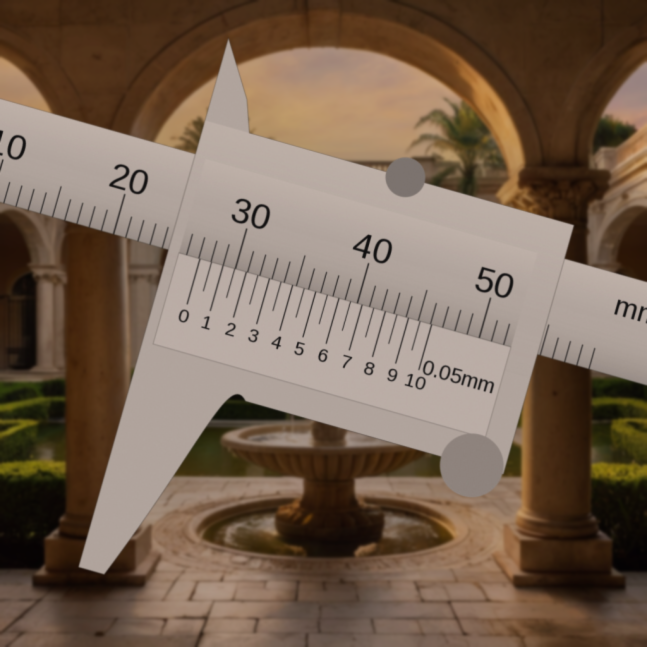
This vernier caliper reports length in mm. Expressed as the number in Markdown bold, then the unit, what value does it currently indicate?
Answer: **27.1** mm
